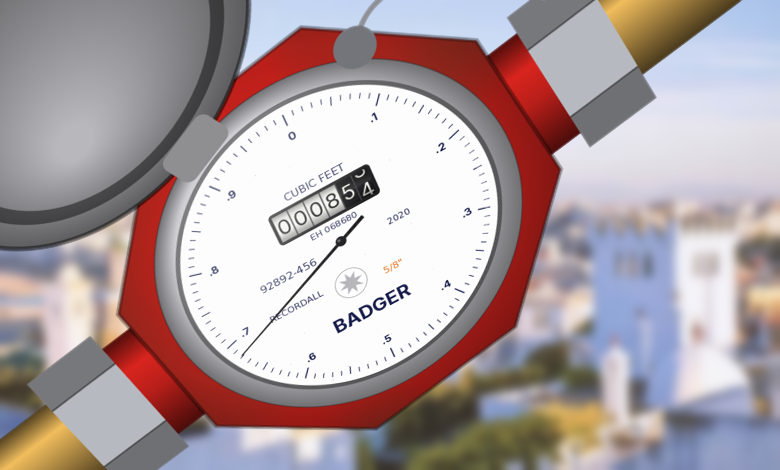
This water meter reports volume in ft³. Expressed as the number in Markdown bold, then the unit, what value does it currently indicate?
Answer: **853.68** ft³
